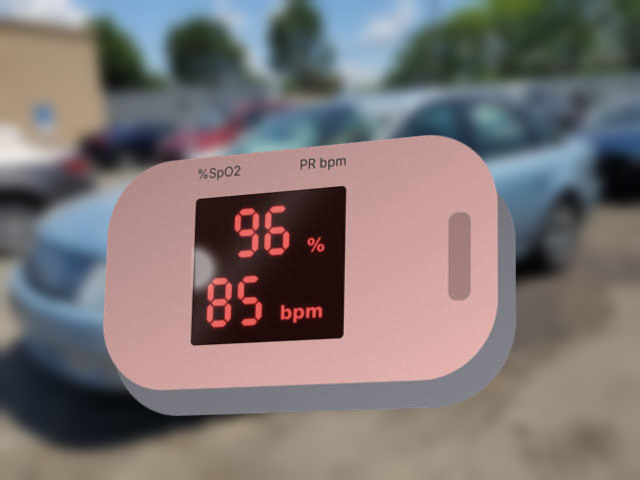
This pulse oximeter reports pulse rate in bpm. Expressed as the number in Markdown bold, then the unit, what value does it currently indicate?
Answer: **85** bpm
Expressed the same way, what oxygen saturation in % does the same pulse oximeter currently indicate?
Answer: **96** %
